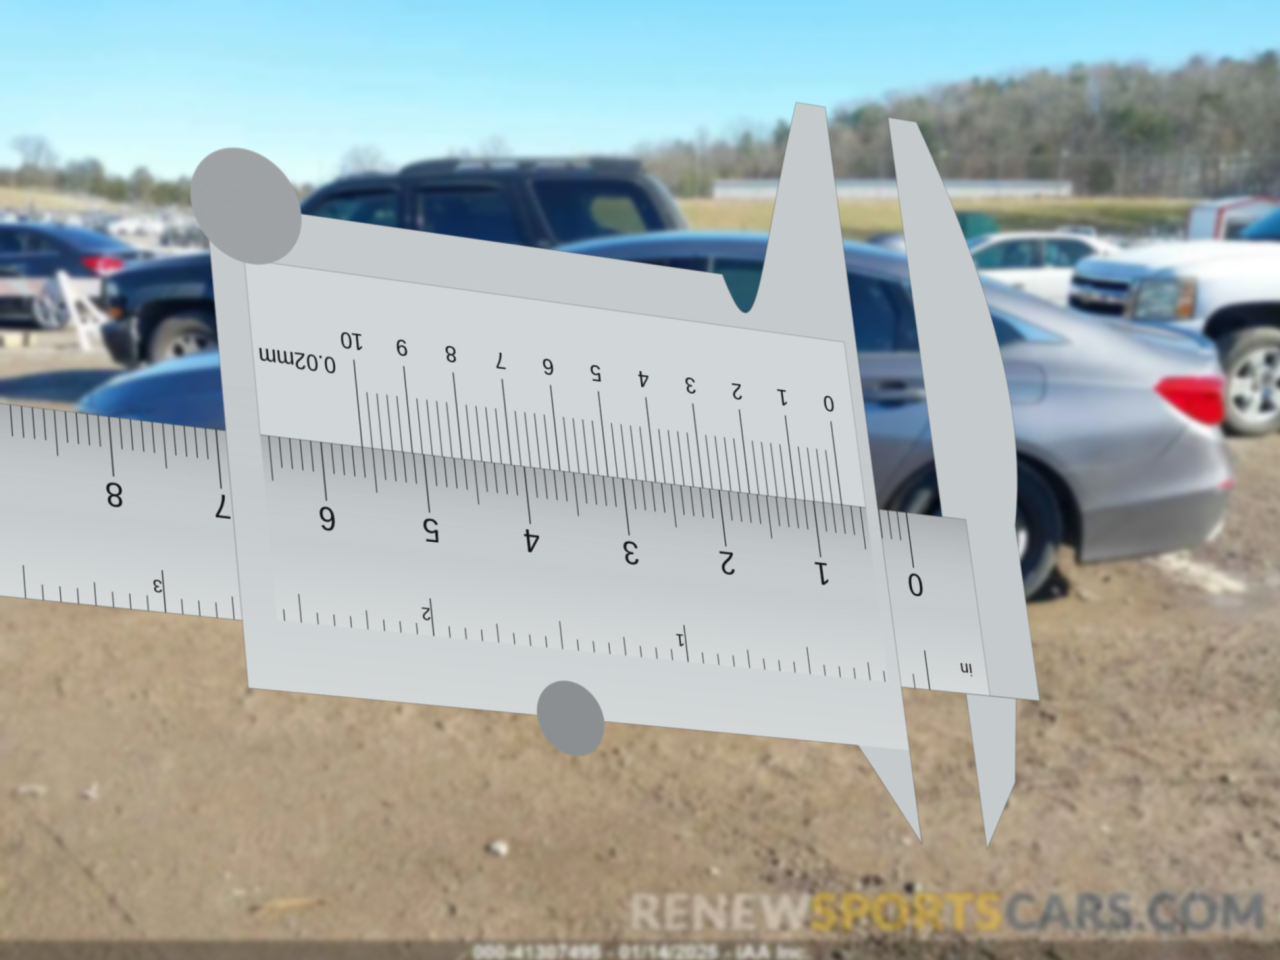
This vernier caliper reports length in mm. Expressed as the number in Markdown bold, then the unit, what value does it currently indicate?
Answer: **7.0** mm
